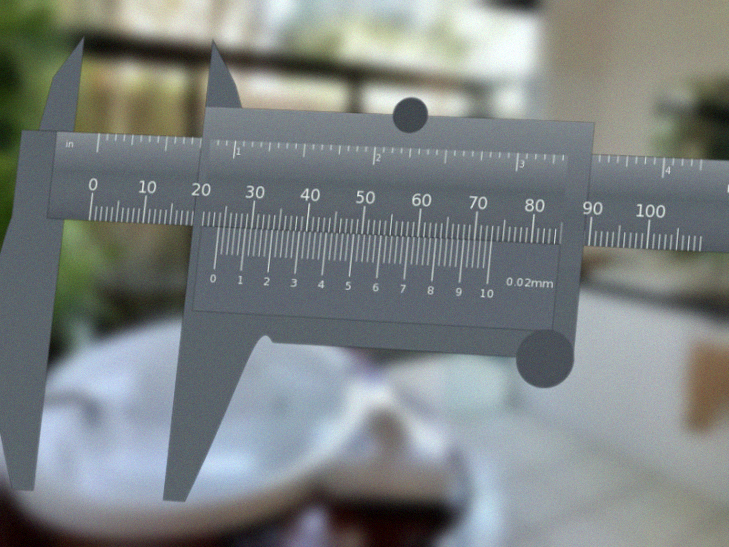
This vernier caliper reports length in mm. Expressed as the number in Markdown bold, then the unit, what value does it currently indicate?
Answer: **24.0** mm
